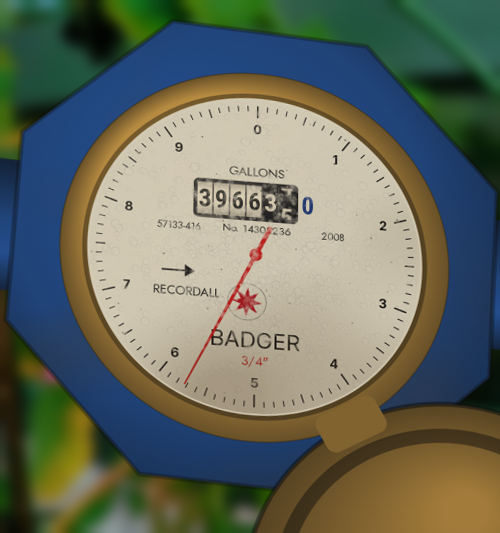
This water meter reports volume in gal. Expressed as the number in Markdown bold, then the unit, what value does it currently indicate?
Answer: **3966345.7** gal
